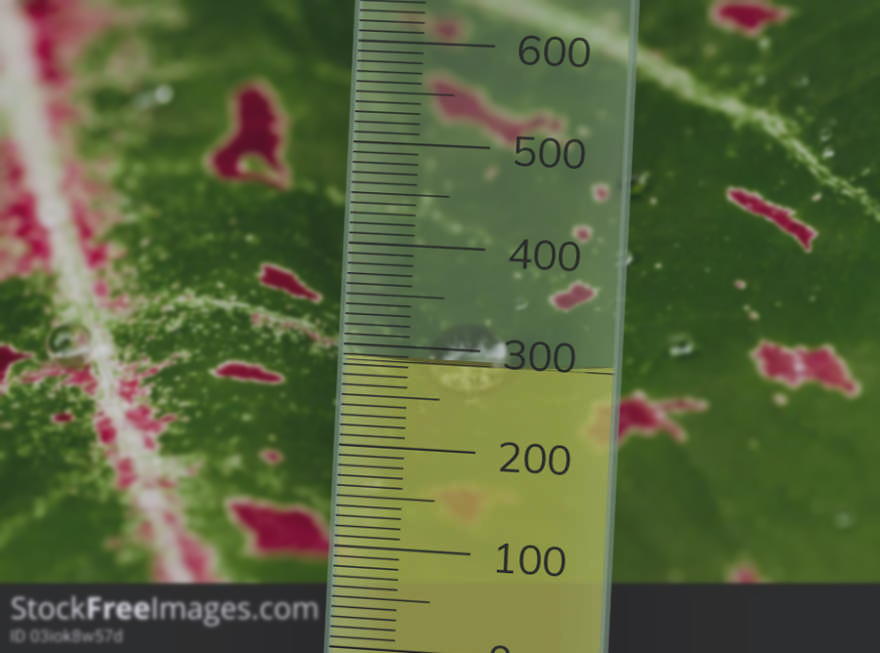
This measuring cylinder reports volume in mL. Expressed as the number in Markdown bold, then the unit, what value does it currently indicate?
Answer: **285** mL
